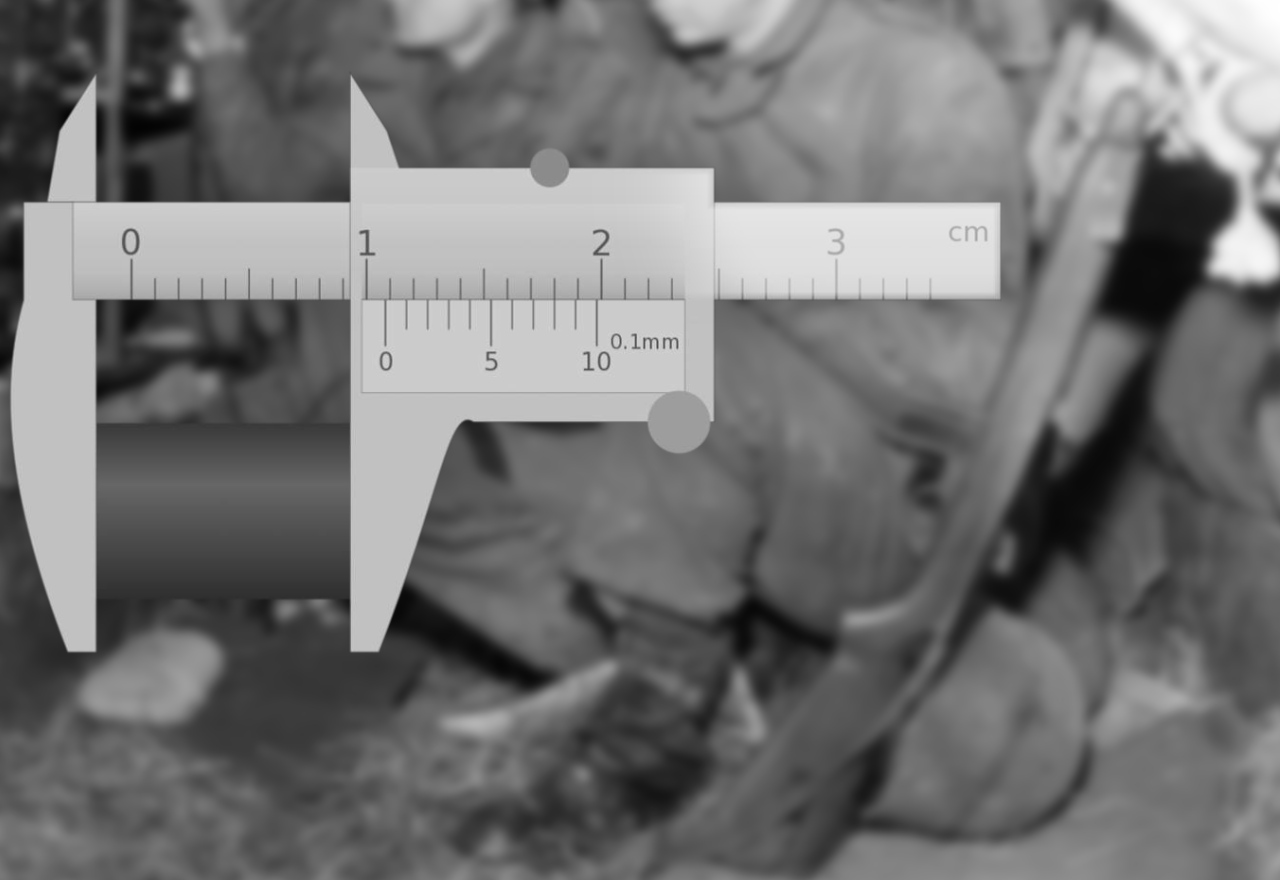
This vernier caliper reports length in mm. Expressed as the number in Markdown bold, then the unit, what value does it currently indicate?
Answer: **10.8** mm
